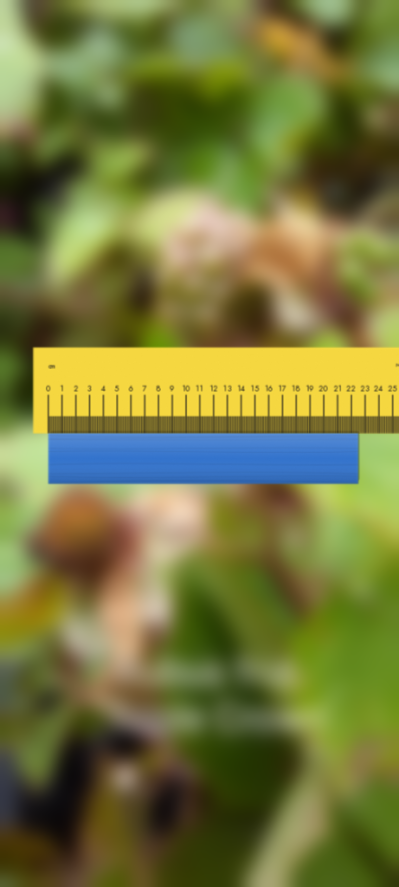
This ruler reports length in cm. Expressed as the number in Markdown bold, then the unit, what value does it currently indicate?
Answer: **22.5** cm
